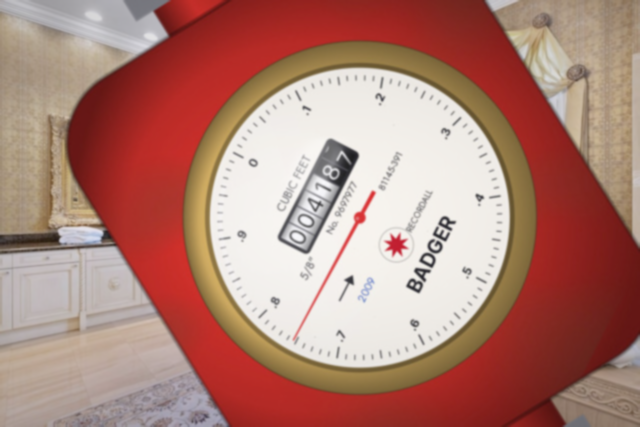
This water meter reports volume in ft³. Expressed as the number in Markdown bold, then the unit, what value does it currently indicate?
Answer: **4186.75** ft³
